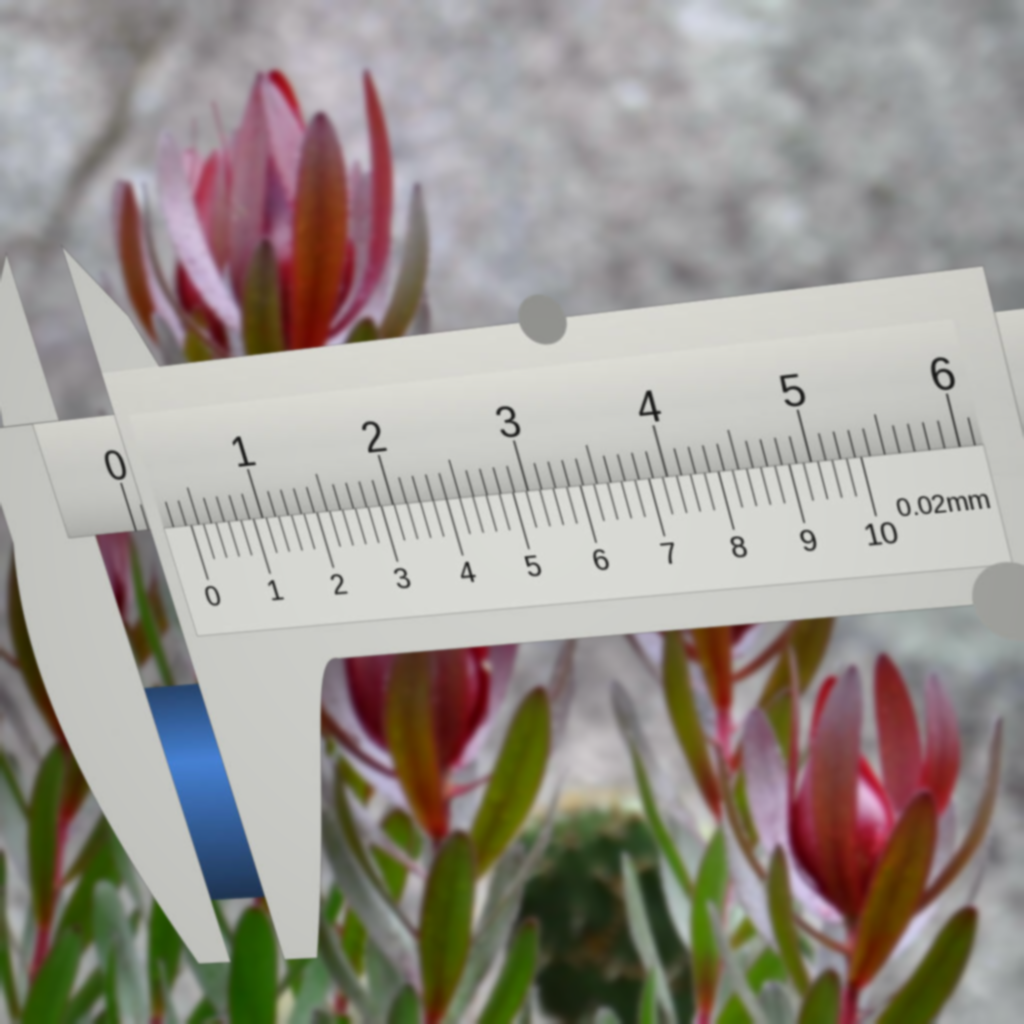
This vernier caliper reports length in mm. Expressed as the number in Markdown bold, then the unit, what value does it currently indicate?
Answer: **4.4** mm
